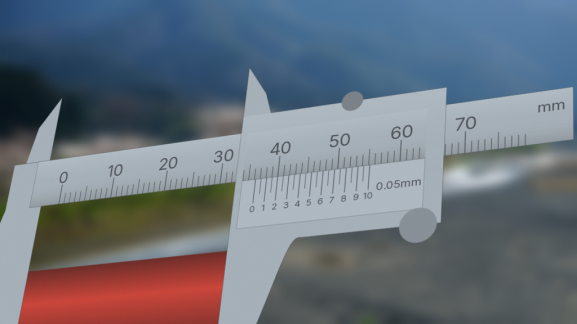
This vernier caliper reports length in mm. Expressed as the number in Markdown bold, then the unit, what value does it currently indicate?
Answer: **36.2** mm
